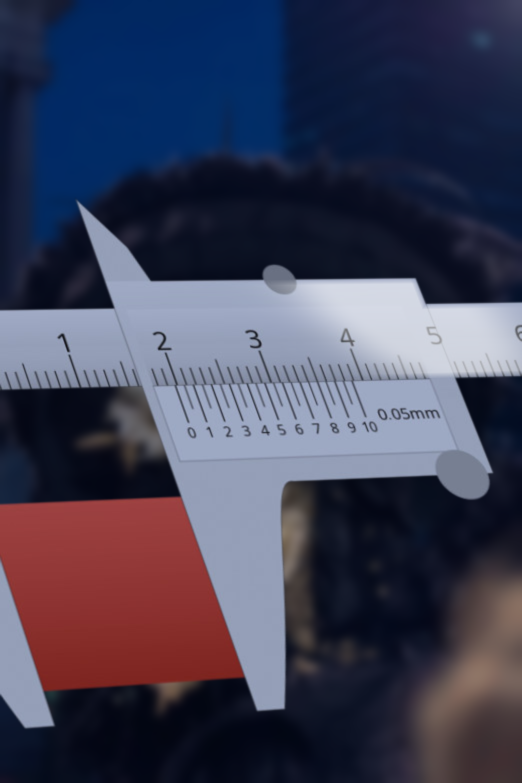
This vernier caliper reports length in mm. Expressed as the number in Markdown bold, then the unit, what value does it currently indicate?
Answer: **19.8** mm
